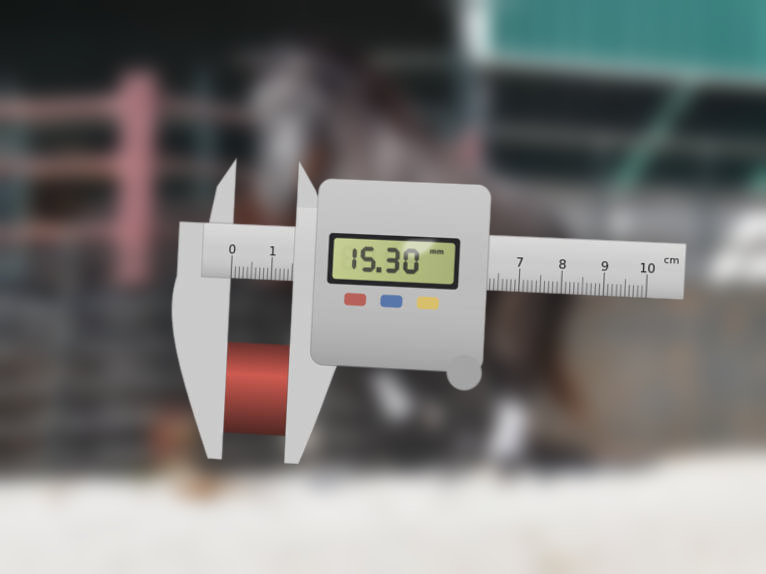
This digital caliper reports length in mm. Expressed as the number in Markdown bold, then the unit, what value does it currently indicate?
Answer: **15.30** mm
